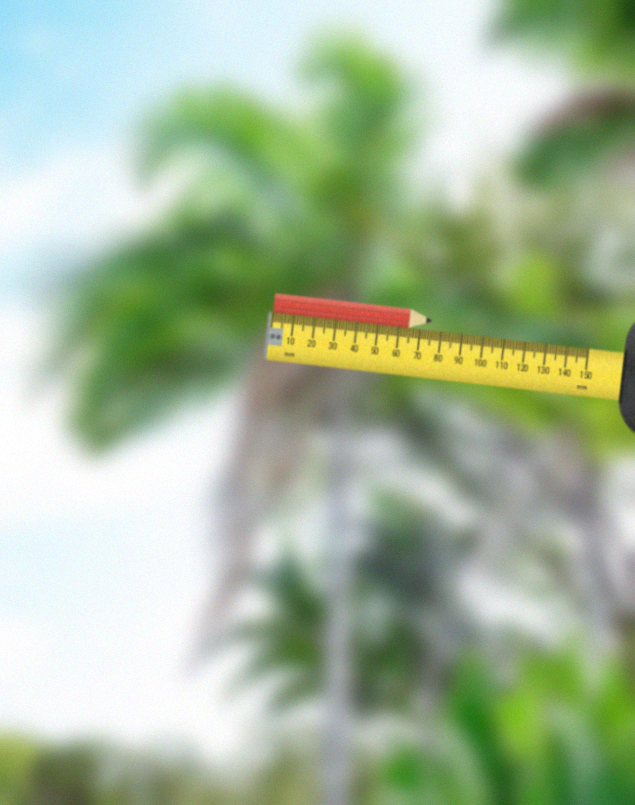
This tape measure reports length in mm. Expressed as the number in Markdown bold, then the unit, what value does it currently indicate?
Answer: **75** mm
